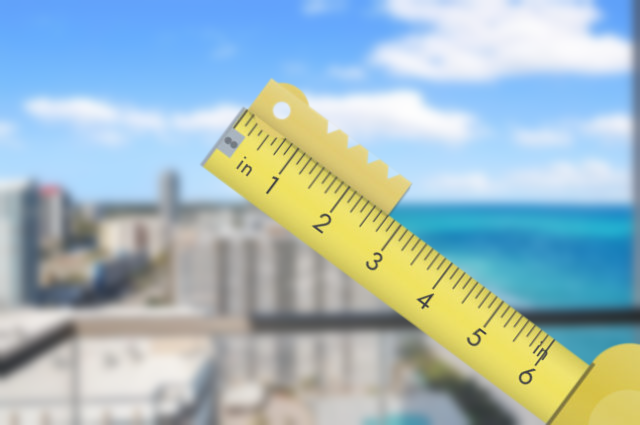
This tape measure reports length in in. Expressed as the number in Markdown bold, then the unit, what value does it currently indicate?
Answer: **2.75** in
